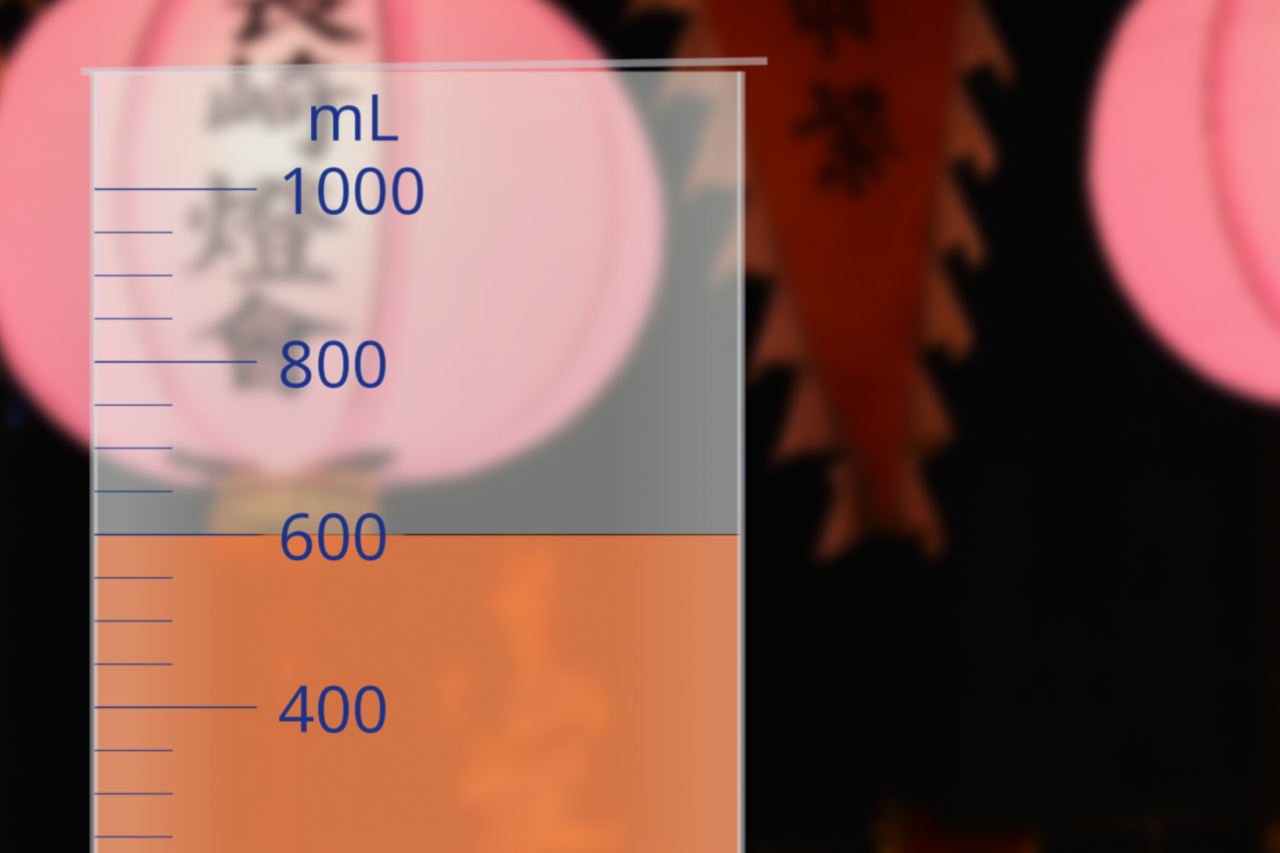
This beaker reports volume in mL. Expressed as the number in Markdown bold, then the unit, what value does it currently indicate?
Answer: **600** mL
